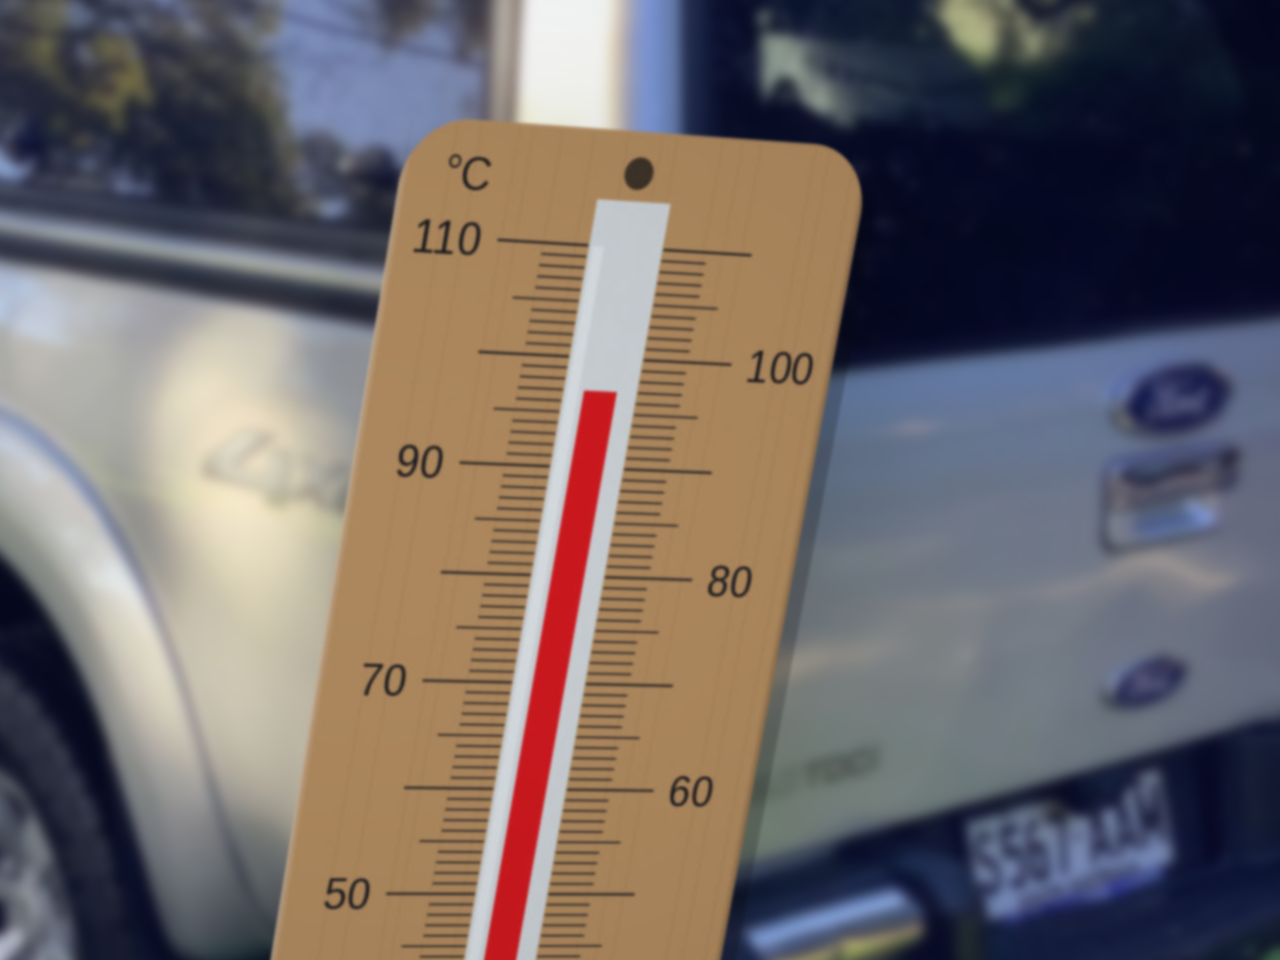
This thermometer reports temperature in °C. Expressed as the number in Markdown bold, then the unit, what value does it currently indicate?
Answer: **97** °C
